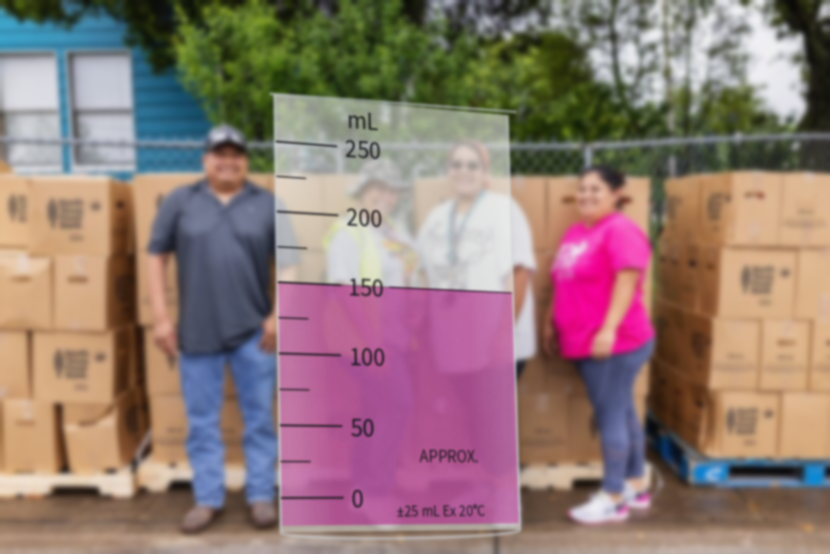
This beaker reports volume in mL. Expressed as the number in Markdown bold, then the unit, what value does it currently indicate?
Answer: **150** mL
